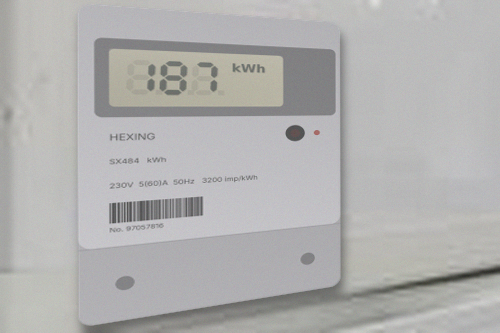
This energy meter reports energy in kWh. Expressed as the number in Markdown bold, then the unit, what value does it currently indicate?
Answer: **187** kWh
